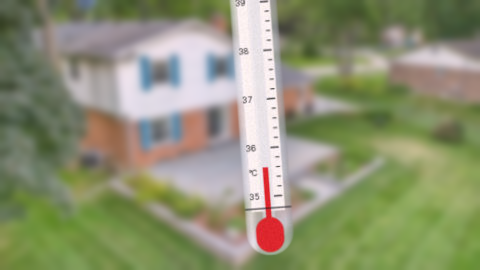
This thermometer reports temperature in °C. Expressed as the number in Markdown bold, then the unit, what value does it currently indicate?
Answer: **35.6** °C
